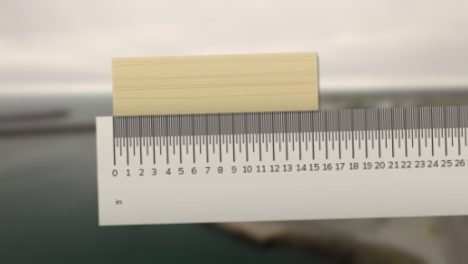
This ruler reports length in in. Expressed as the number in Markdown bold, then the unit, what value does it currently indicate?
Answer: **15.5** in
